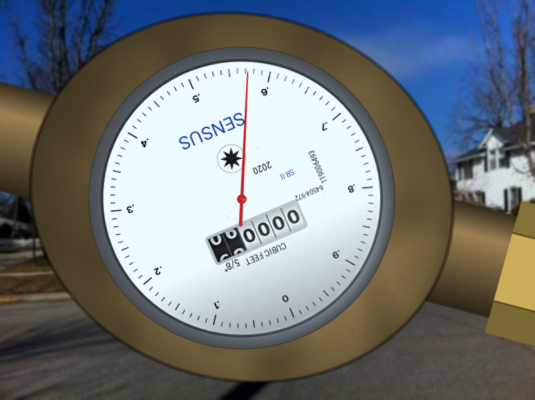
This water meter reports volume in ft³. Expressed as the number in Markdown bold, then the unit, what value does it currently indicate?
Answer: **89.57** ft³
